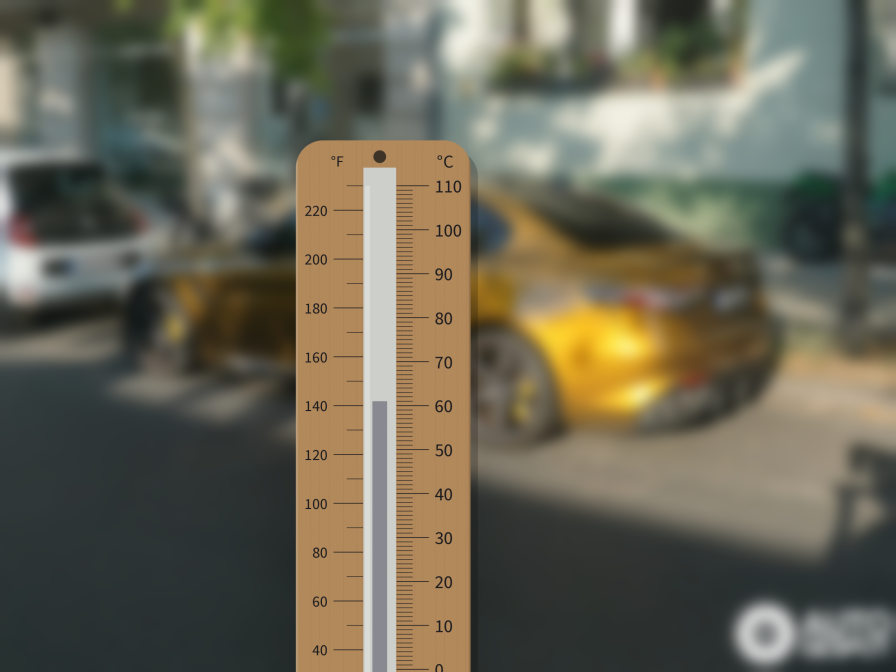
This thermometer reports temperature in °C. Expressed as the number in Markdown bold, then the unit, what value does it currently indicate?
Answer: **61** °C
